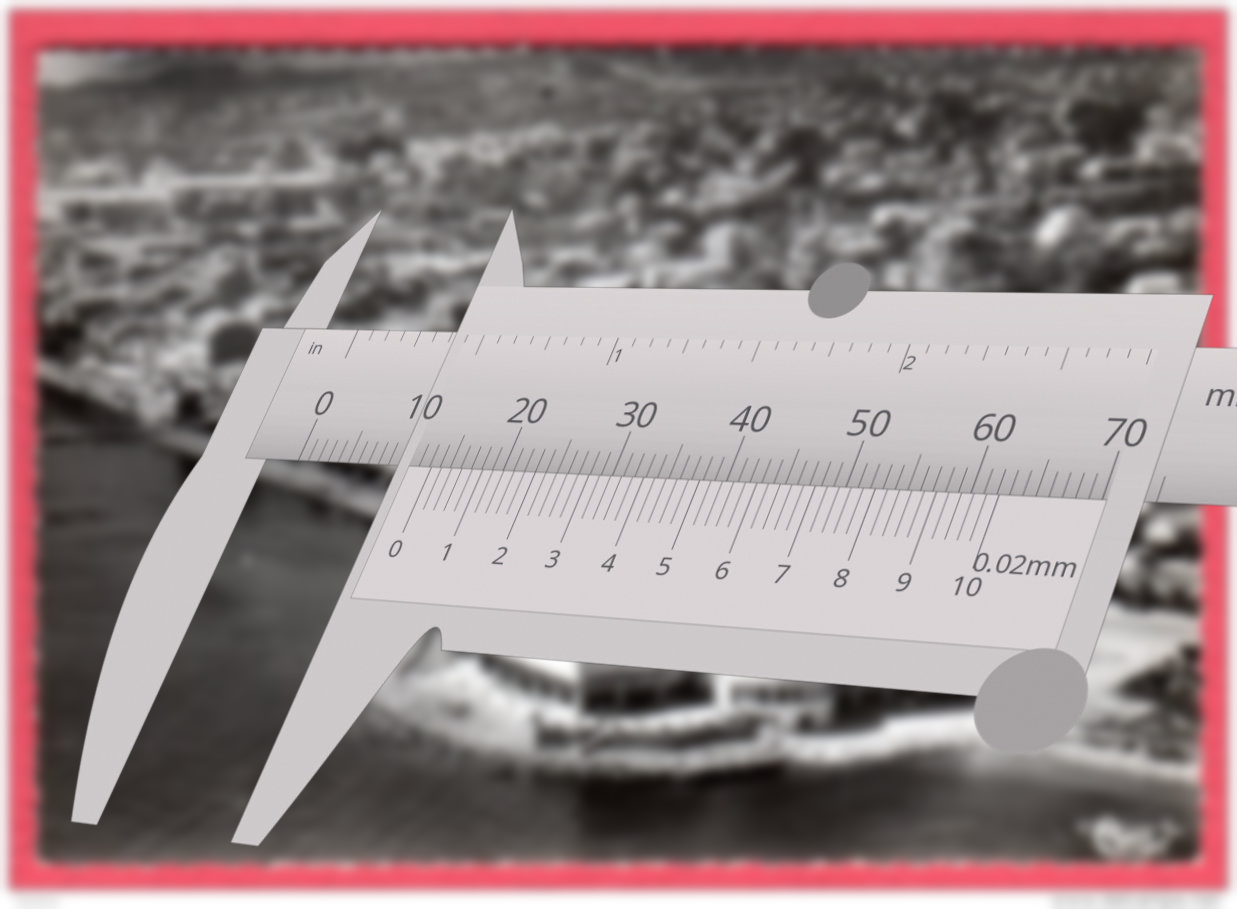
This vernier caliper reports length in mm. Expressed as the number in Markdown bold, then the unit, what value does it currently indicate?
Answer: **13.2** mm
